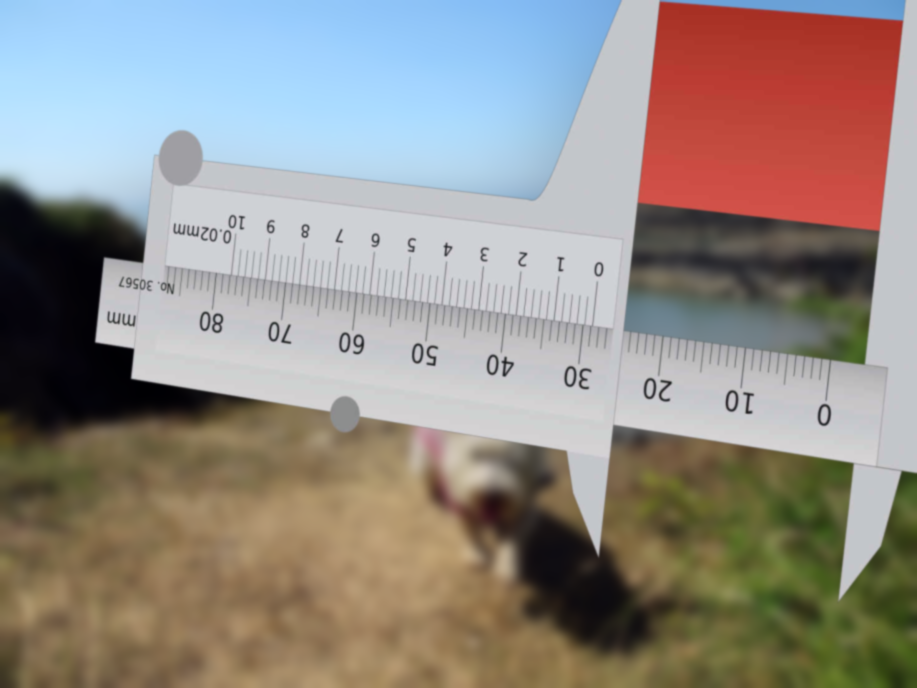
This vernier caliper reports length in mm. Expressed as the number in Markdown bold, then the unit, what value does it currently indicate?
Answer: **28.8** mm
